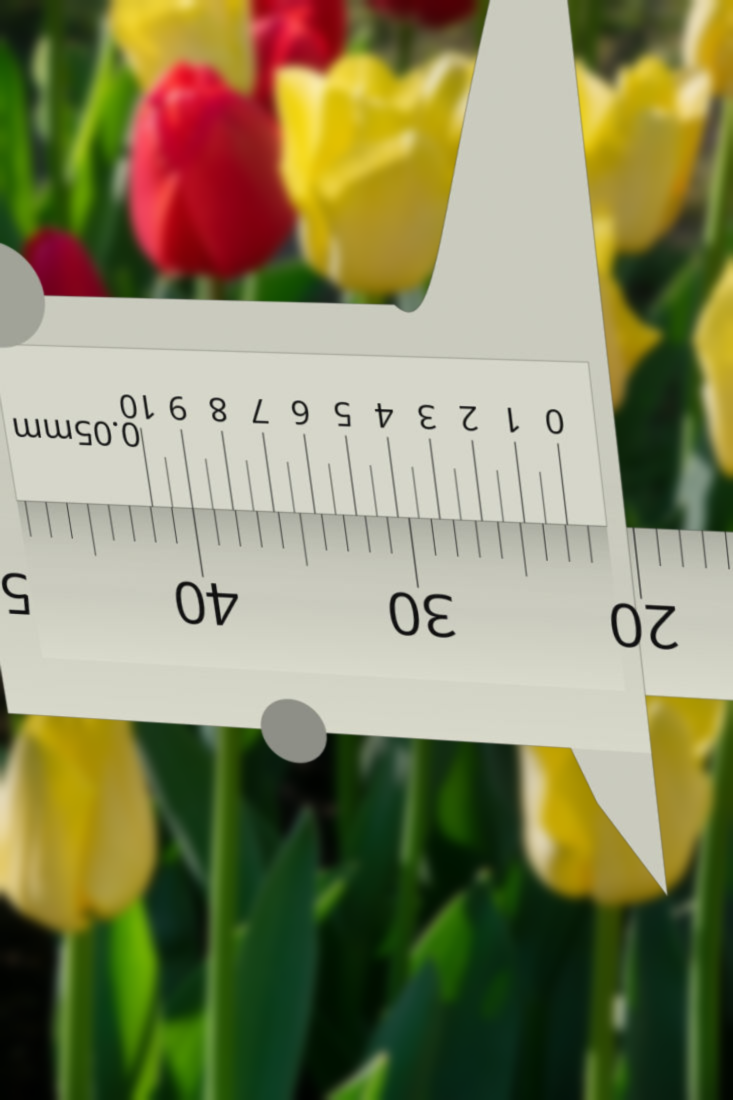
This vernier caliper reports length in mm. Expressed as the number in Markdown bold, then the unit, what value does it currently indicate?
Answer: **22.9** mm
